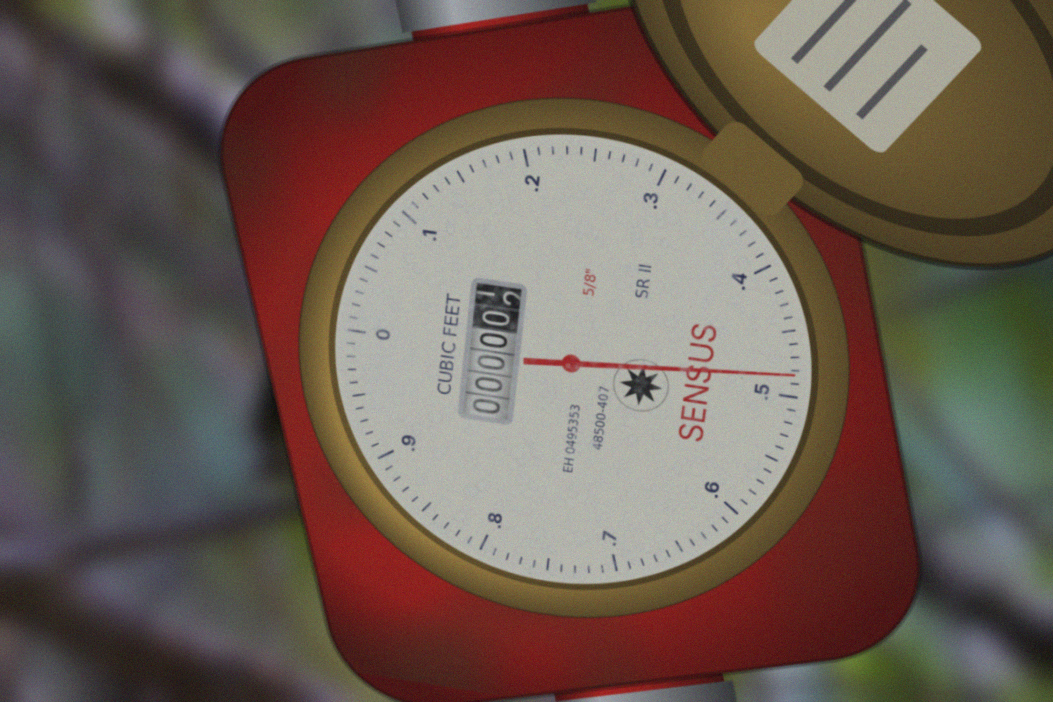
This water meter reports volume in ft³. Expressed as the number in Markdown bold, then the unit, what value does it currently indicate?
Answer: **1.48** ft³
